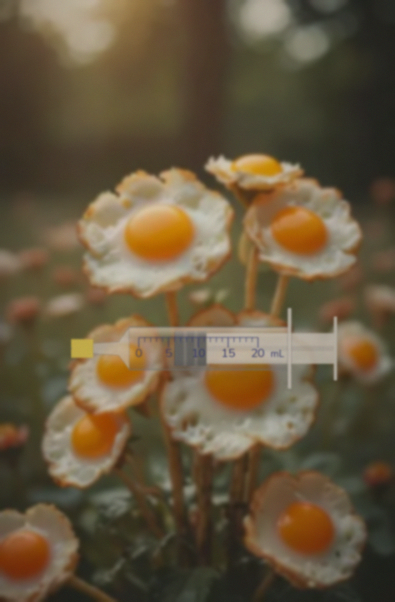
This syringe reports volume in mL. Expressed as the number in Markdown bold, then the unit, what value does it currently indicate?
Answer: **6** mL
